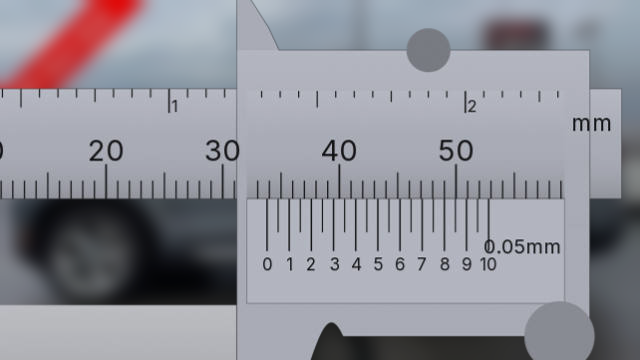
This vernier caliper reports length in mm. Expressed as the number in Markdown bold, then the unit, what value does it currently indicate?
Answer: **33.8** mm
